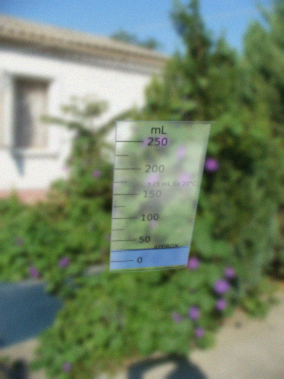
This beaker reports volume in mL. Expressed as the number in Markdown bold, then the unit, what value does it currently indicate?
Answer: **25** mL
